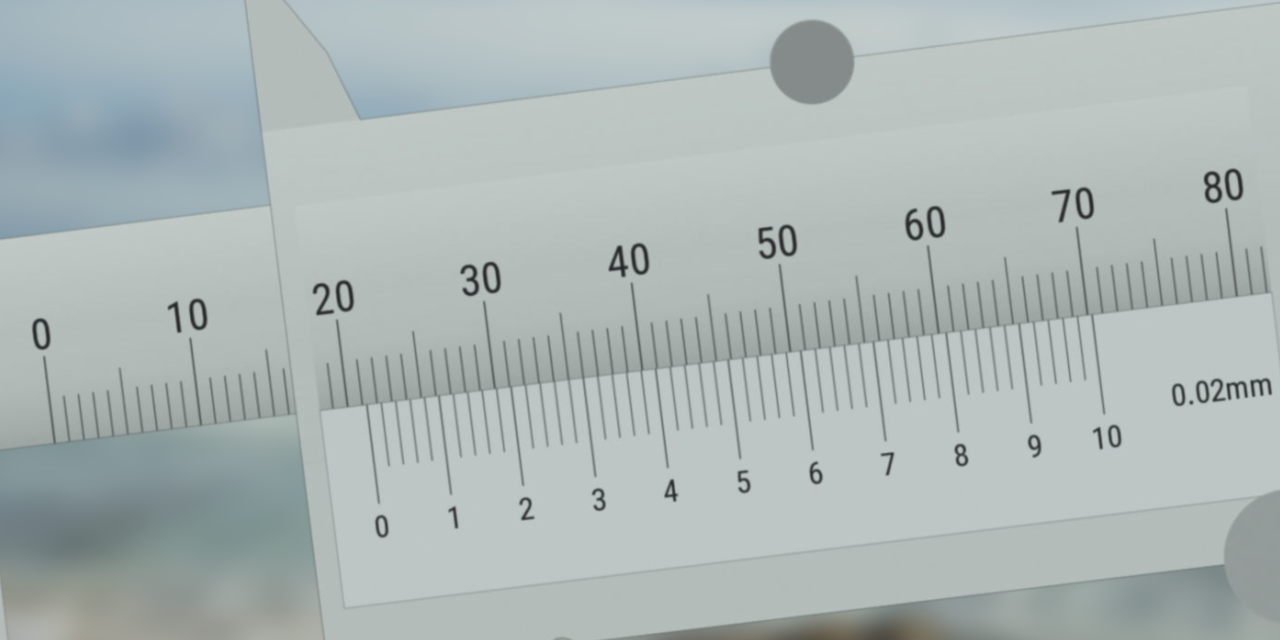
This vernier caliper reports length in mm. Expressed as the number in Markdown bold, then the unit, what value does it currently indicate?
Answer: **21.3** mm
